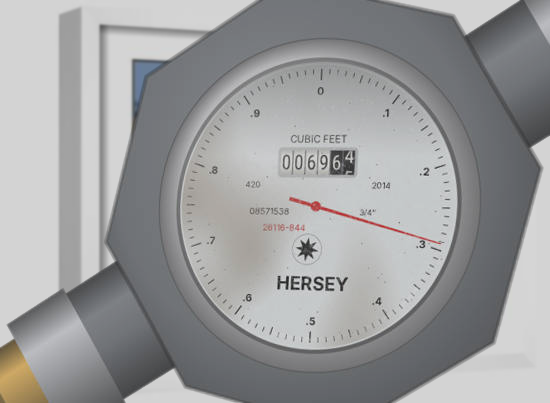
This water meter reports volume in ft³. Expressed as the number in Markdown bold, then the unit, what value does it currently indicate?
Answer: **6964.29** ft³
